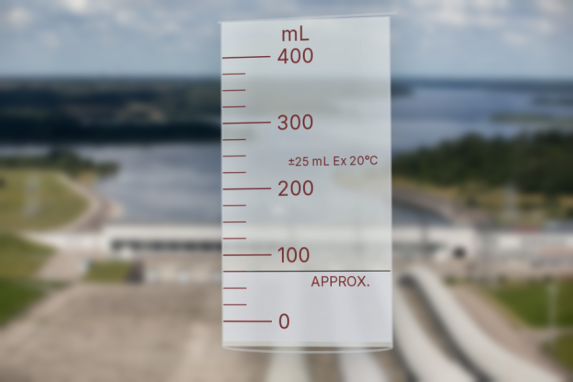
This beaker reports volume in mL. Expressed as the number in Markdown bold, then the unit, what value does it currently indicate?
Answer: **75** mL
